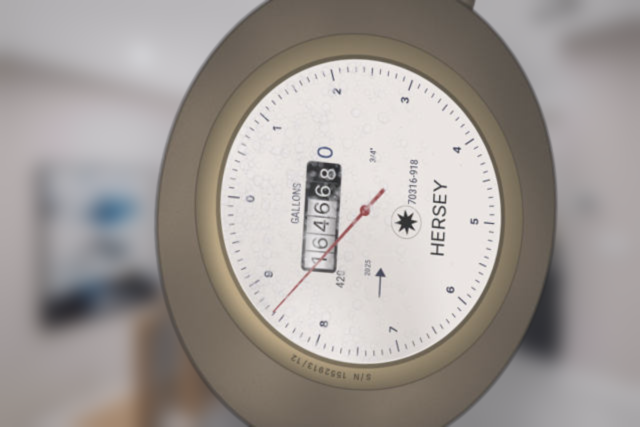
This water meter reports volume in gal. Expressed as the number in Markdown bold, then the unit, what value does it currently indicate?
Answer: **1646678.6** gal
